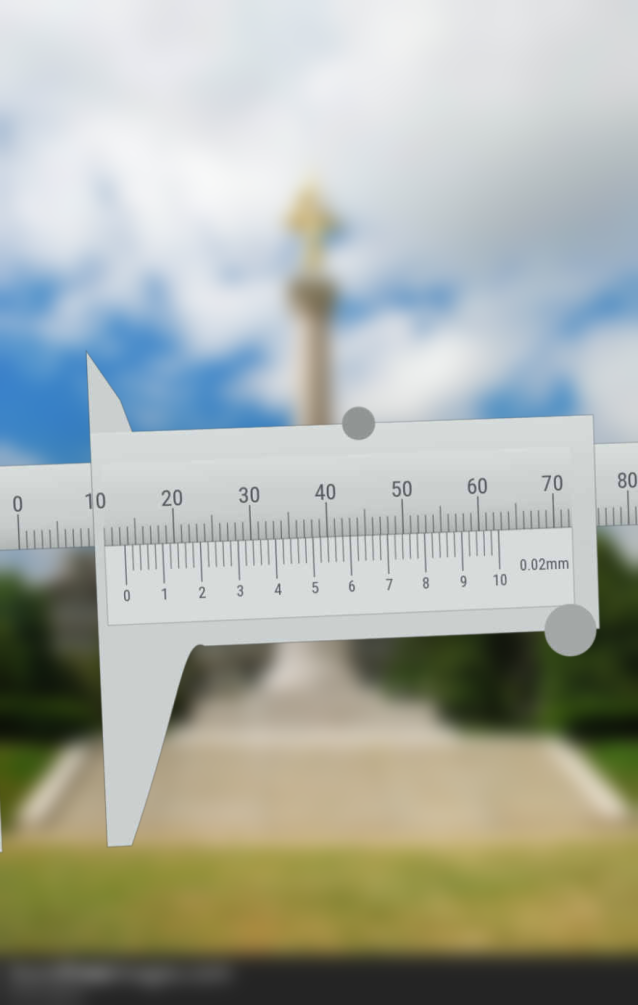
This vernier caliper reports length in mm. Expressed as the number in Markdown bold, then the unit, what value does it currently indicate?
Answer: **13.6** mm
